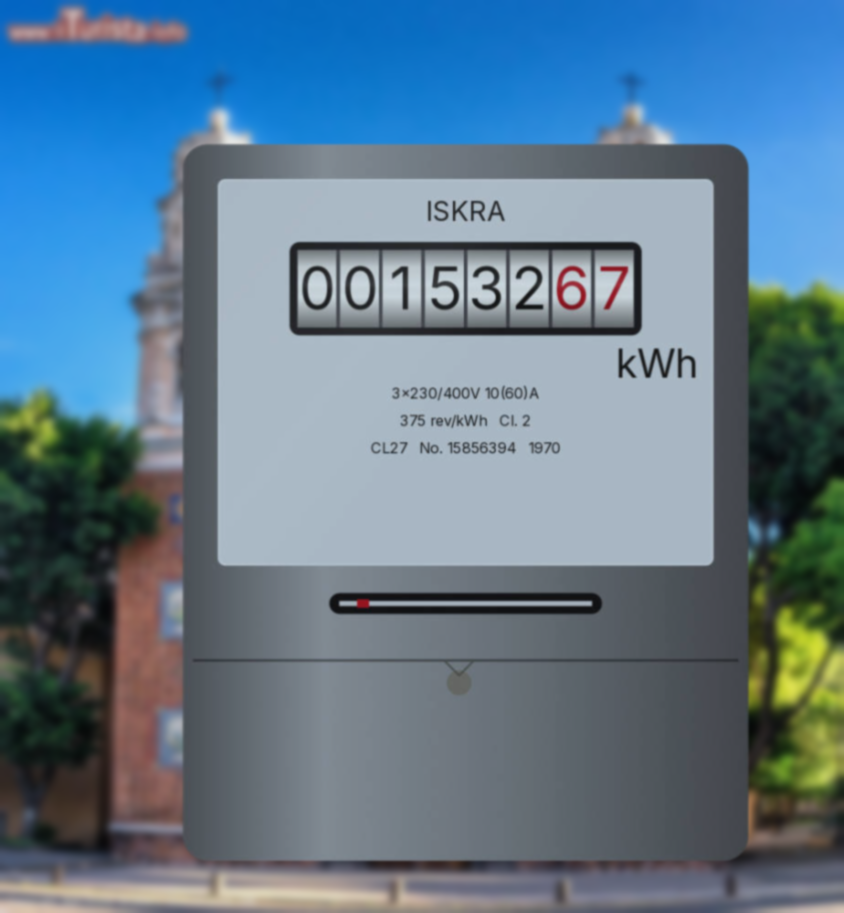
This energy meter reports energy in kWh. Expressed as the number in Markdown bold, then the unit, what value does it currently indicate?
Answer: **1532.67** kWh
